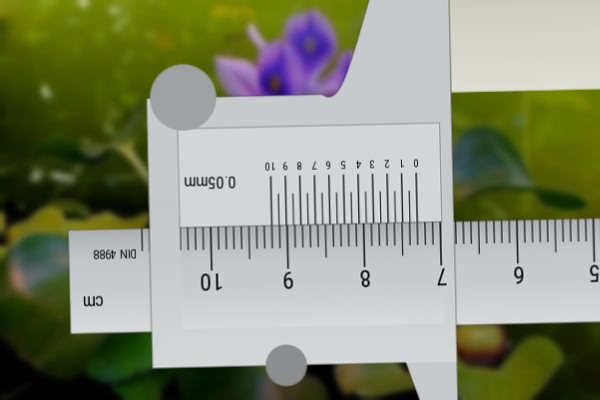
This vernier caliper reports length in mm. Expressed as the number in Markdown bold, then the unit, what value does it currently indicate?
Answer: **73.0** mm
